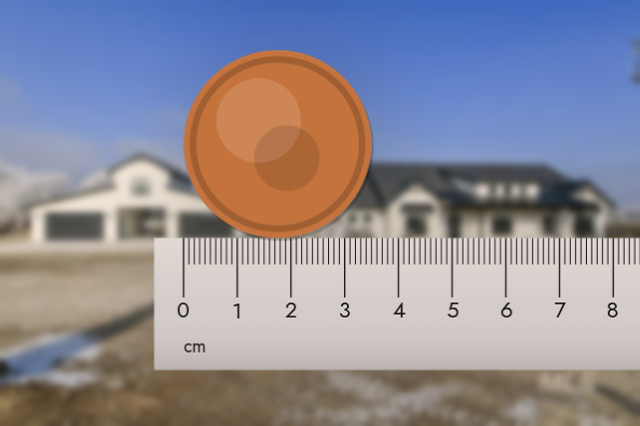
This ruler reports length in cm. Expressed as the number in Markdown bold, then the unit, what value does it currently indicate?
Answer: **3.5** cm
